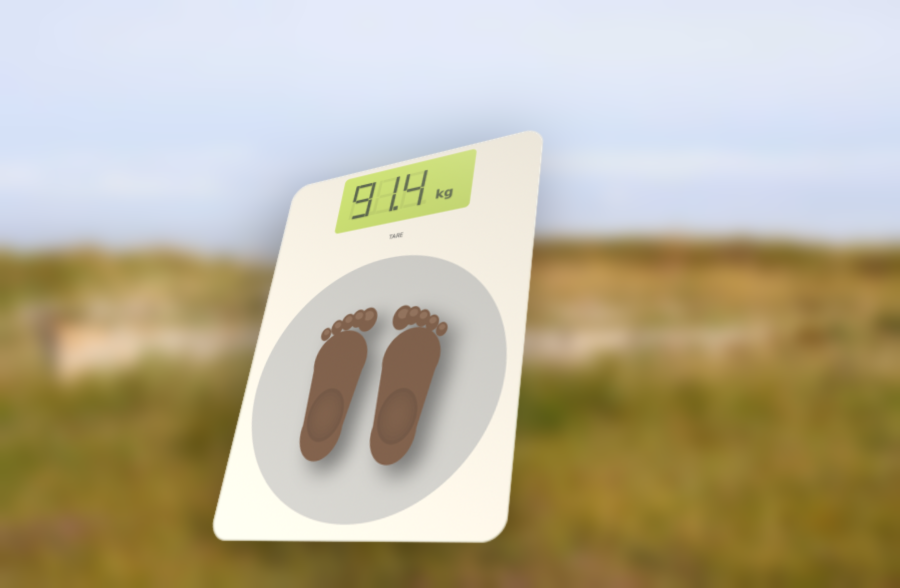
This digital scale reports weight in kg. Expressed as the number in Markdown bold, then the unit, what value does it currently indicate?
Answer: **91.4** kg
